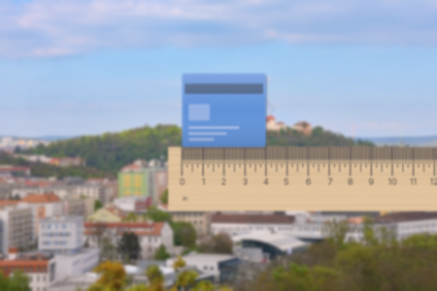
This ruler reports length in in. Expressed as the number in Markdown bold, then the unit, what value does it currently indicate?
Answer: **4** in
